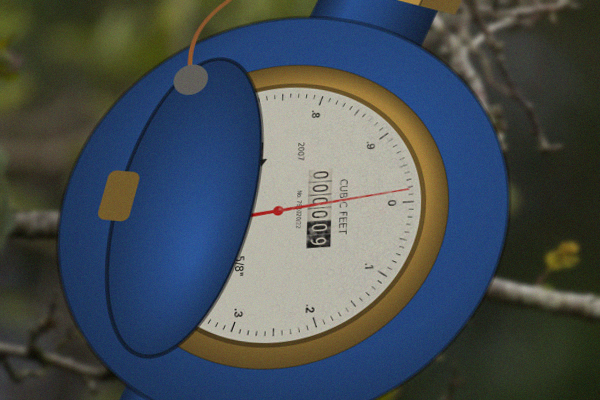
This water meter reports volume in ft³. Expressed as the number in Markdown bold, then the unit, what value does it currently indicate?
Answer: **8.98** ft³
